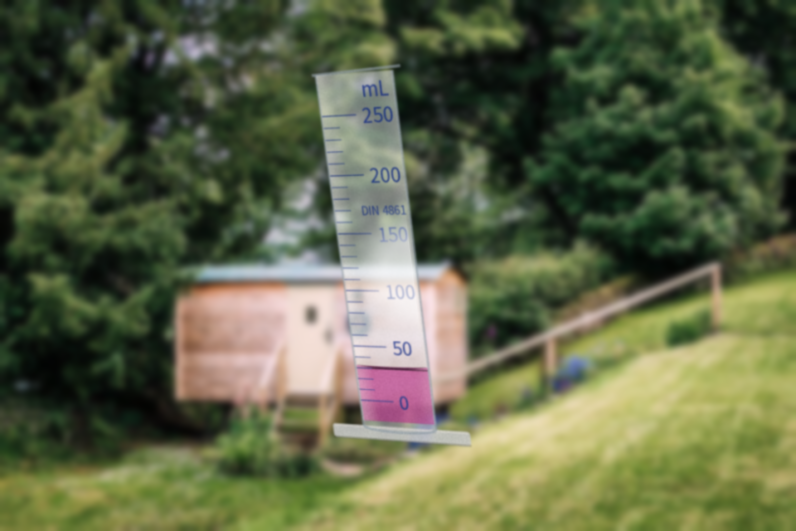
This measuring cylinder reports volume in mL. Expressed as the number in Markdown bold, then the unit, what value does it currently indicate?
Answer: **30** mL
